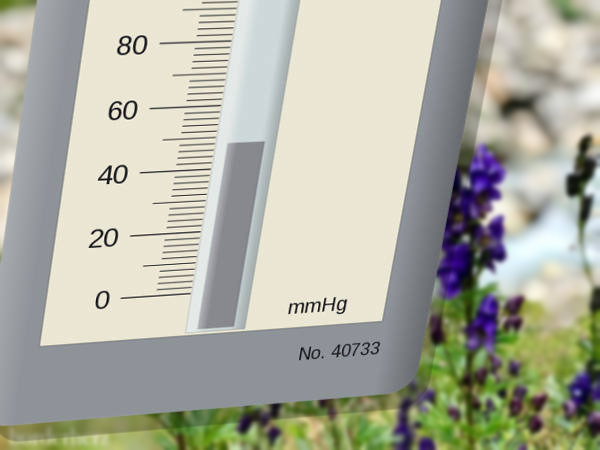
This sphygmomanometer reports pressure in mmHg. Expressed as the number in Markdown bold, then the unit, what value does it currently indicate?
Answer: **48** mmHg
